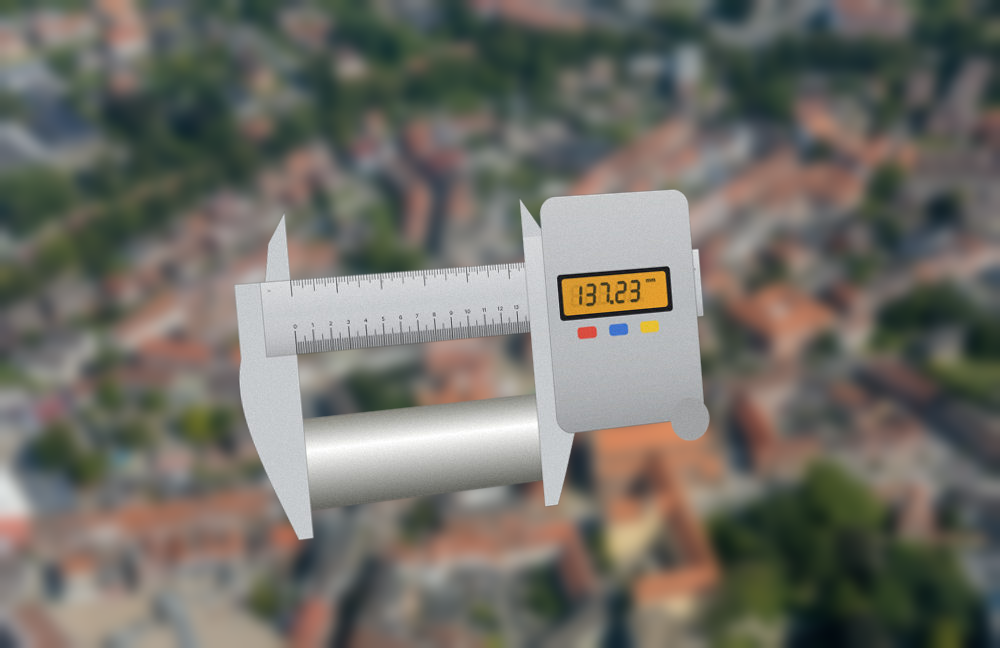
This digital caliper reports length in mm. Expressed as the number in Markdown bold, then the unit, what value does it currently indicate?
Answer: **137.23** mm
